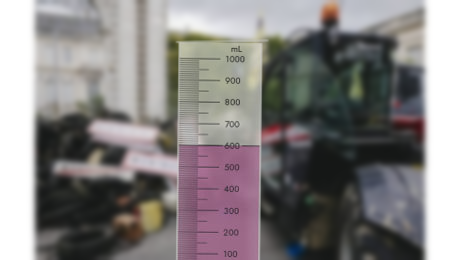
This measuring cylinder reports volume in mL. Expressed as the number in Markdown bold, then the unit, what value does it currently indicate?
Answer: **600** mL
